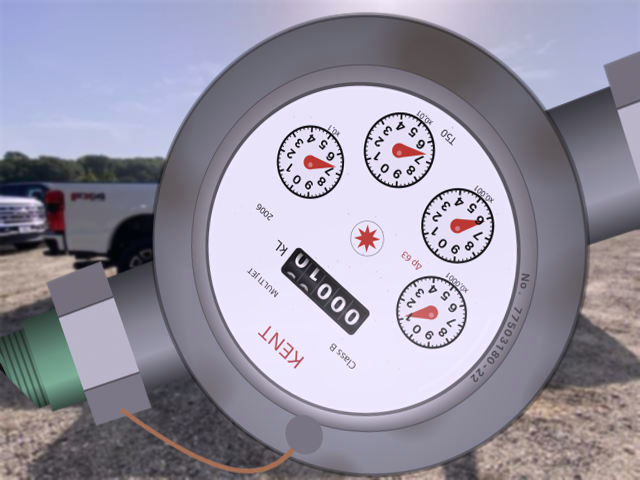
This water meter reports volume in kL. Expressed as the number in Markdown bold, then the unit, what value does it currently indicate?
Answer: **9.6661** kL
